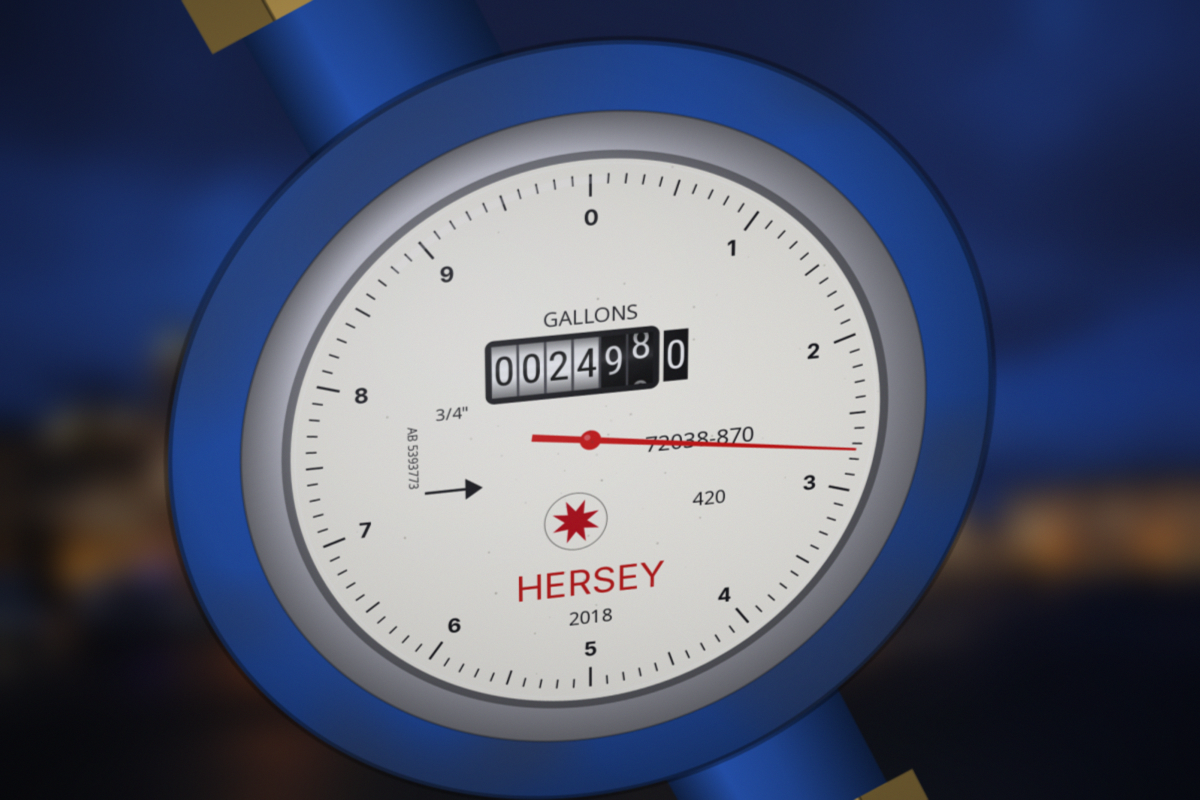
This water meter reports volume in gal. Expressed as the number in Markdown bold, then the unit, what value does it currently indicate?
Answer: **24982.7** gal
